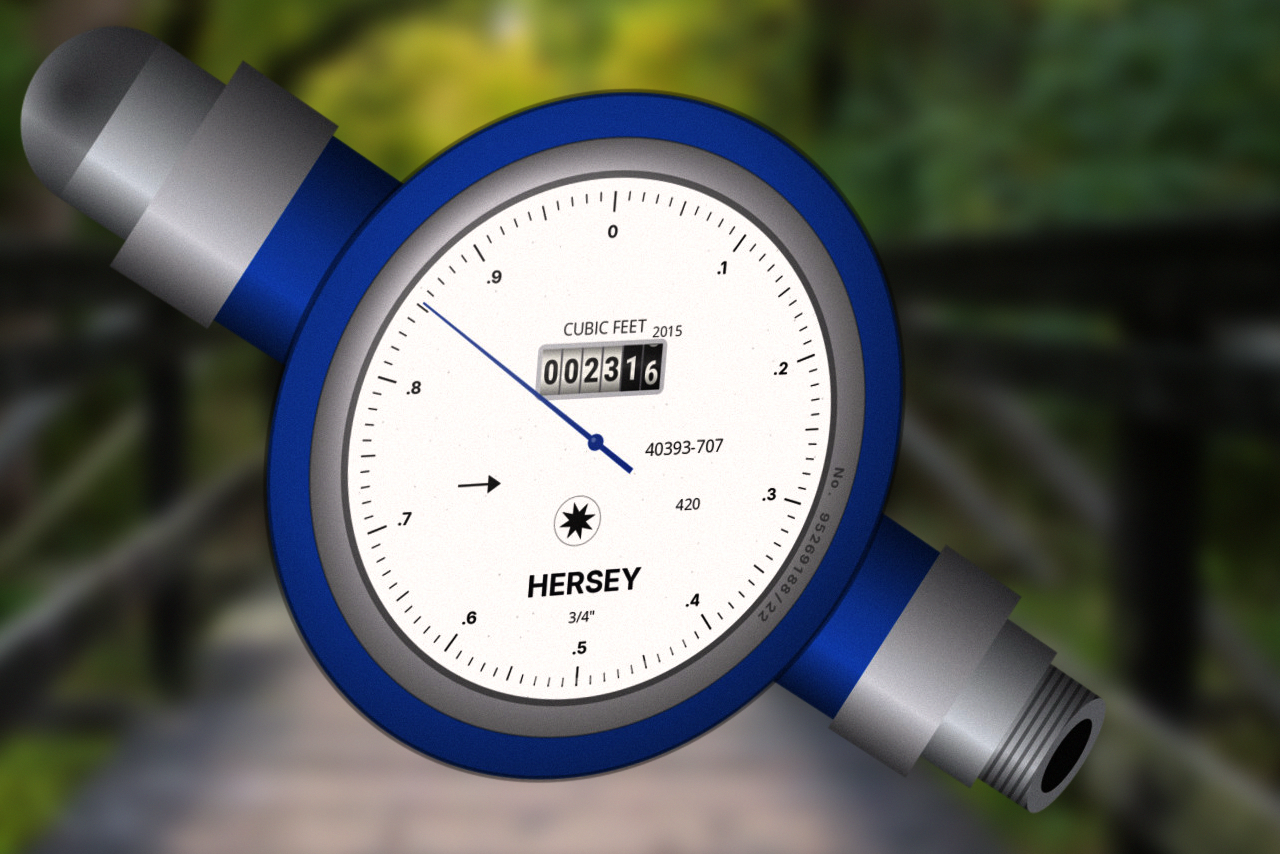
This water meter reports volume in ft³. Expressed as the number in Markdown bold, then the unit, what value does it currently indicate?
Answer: **2315.85** ft³
